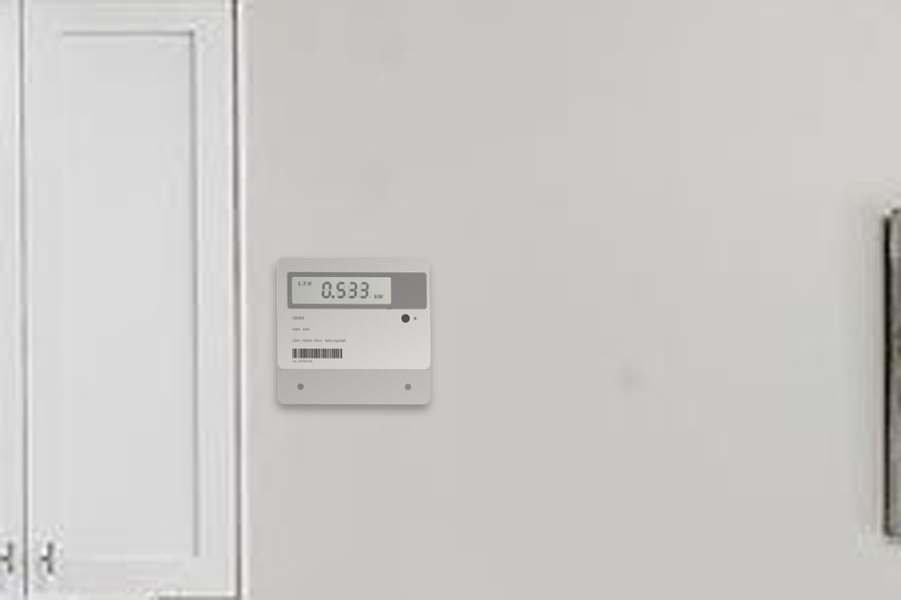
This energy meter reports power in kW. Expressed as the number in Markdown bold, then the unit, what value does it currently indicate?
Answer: **0.533** kW
